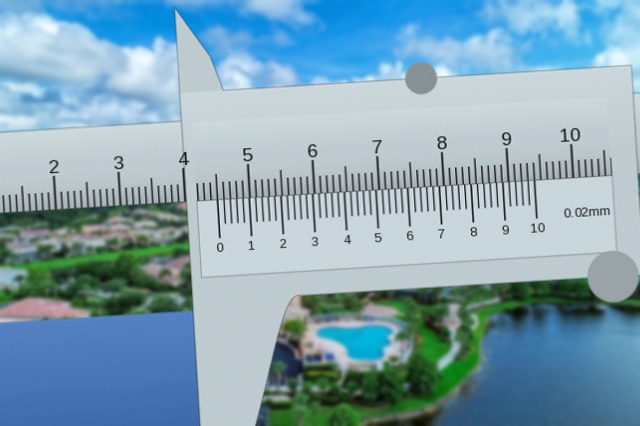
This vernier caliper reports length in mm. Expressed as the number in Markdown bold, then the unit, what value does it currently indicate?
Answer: **45.0** mm
